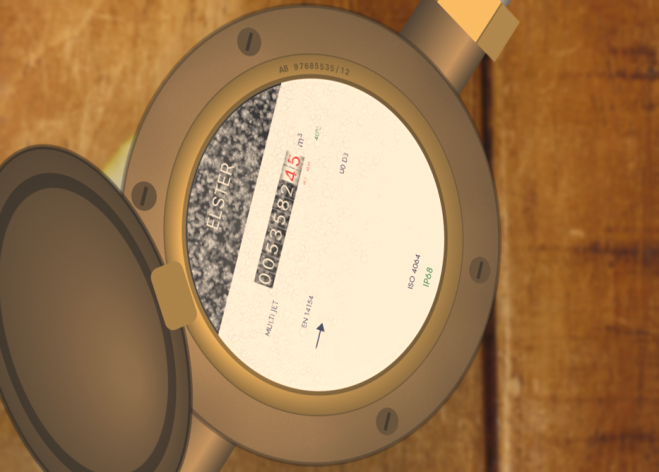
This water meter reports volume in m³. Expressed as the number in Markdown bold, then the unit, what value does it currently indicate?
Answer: **53582.45** m³
